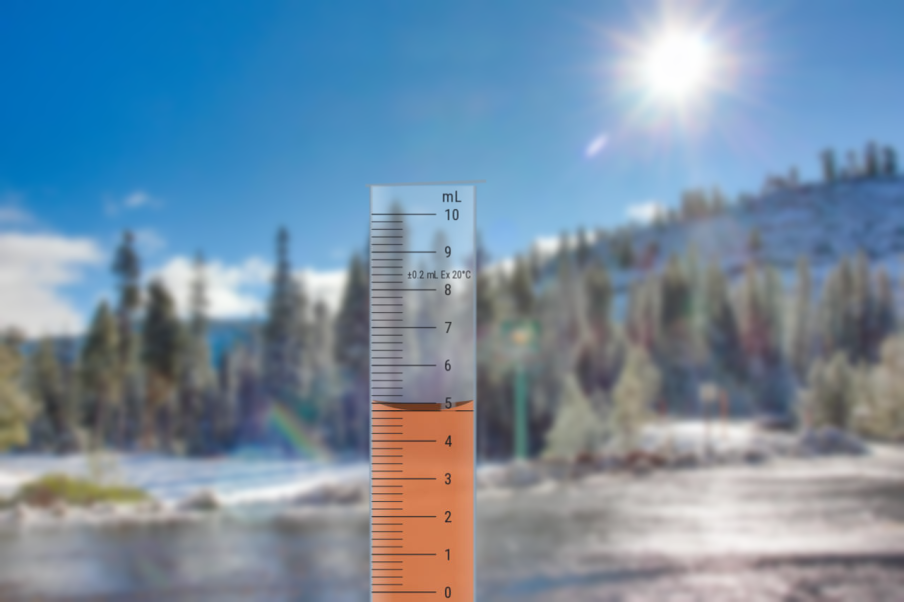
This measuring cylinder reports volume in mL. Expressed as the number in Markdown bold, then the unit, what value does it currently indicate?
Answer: **4.8** mL
